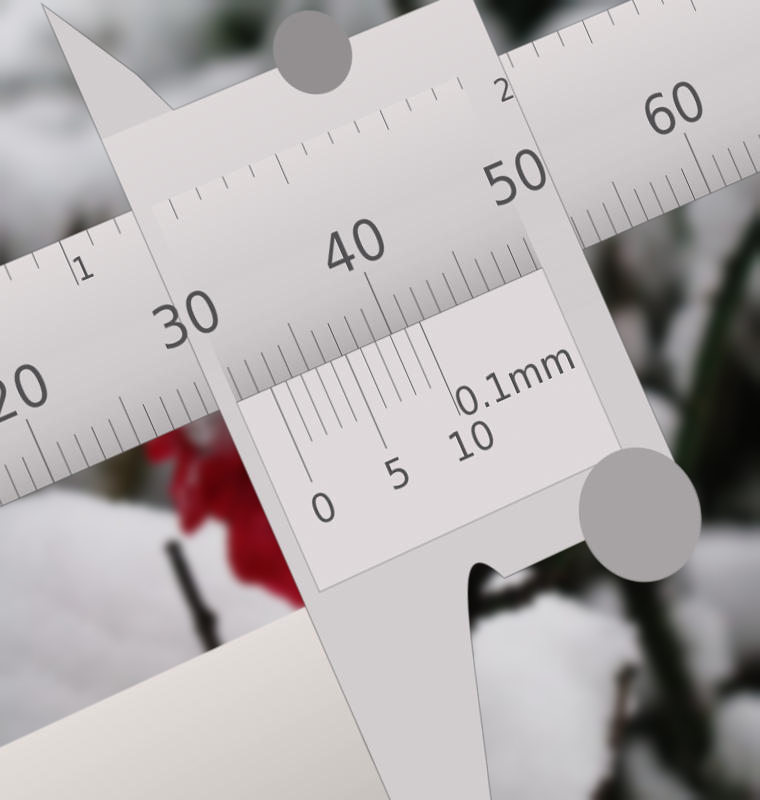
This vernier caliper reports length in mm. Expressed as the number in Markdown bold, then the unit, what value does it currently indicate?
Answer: **32.7** mm
